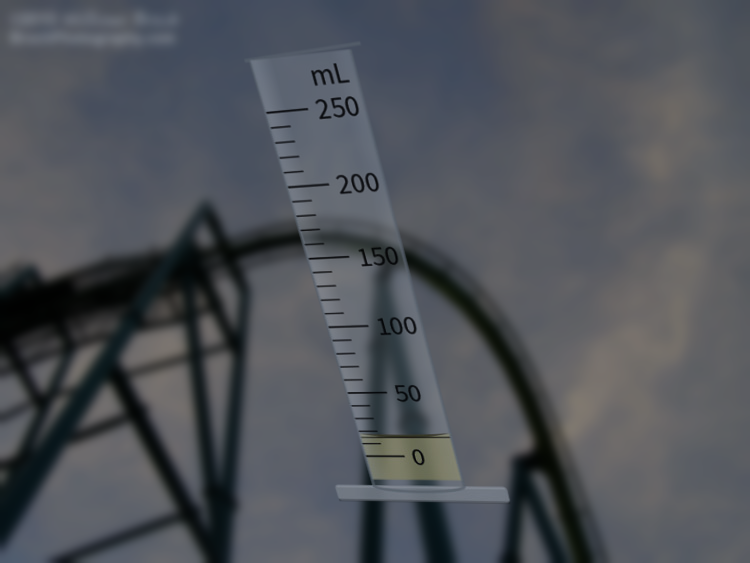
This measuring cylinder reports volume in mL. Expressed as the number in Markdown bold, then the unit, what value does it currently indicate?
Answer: **15** mL
